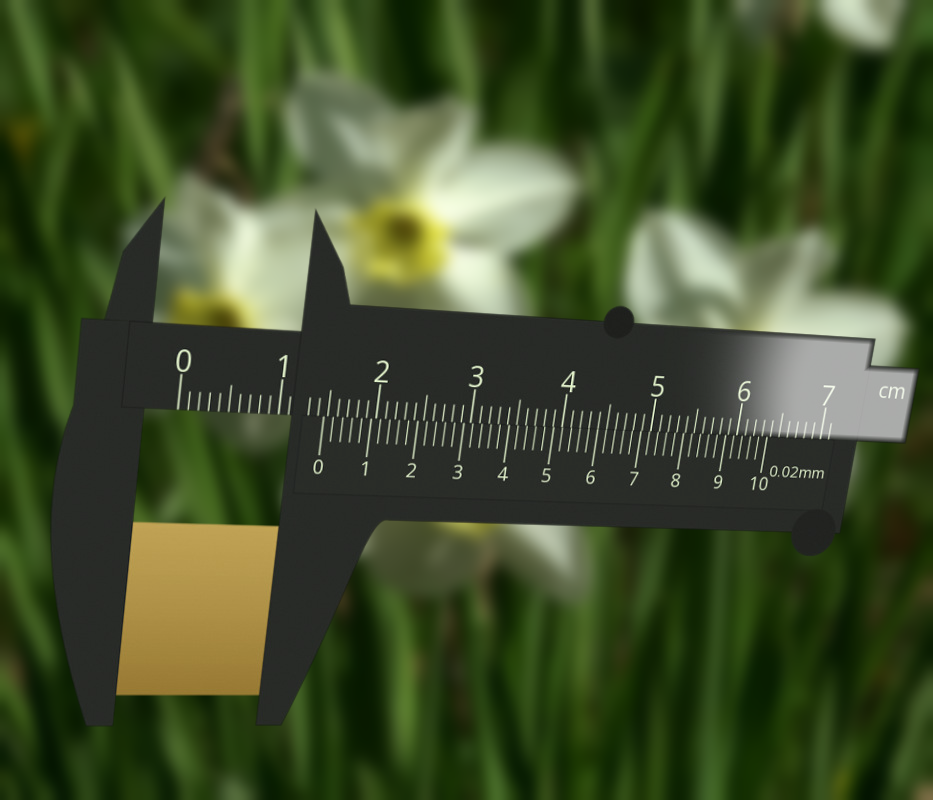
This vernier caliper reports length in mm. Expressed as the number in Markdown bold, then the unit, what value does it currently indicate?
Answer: **14.6** mm
